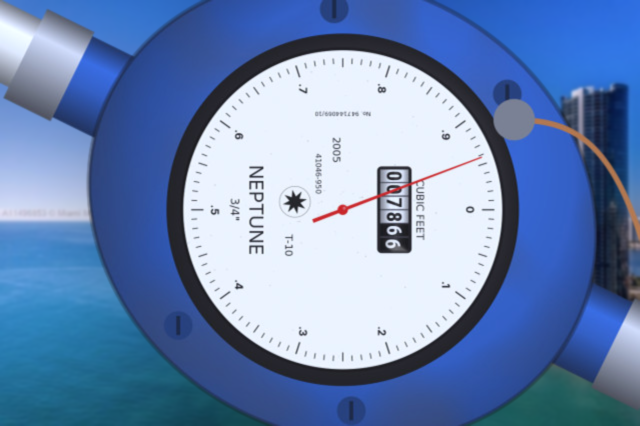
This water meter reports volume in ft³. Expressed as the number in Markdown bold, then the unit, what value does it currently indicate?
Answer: **7865.94** ft³
